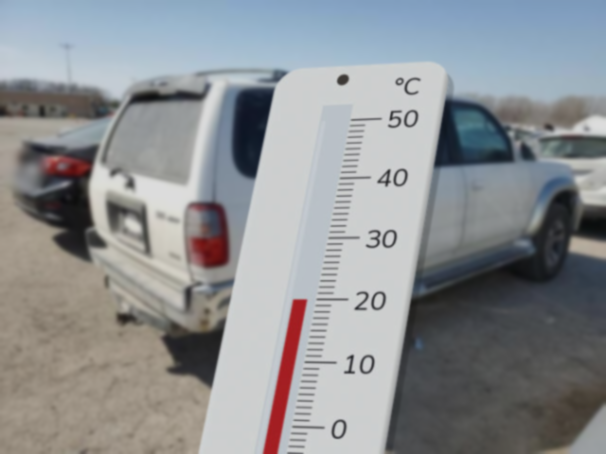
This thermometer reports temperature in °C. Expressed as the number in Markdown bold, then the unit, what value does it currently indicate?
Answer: **20** °C
